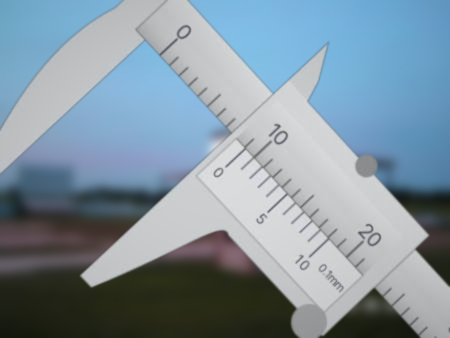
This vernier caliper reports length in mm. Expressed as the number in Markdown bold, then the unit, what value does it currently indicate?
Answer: **9.1** mm
